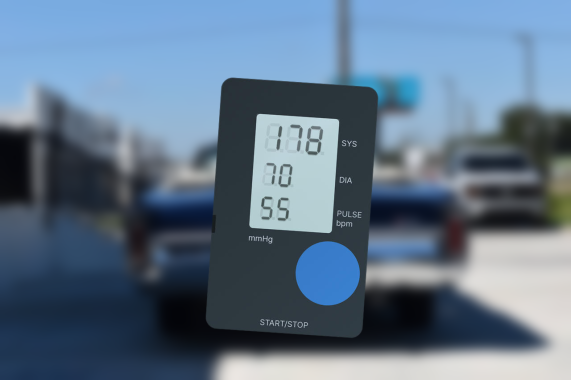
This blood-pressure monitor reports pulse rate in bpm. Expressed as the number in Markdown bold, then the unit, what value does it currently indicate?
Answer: **55** bpm
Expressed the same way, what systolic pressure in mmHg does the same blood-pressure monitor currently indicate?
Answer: **178** mmHg
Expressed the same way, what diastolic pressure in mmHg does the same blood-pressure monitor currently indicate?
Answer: **70** mmHg
